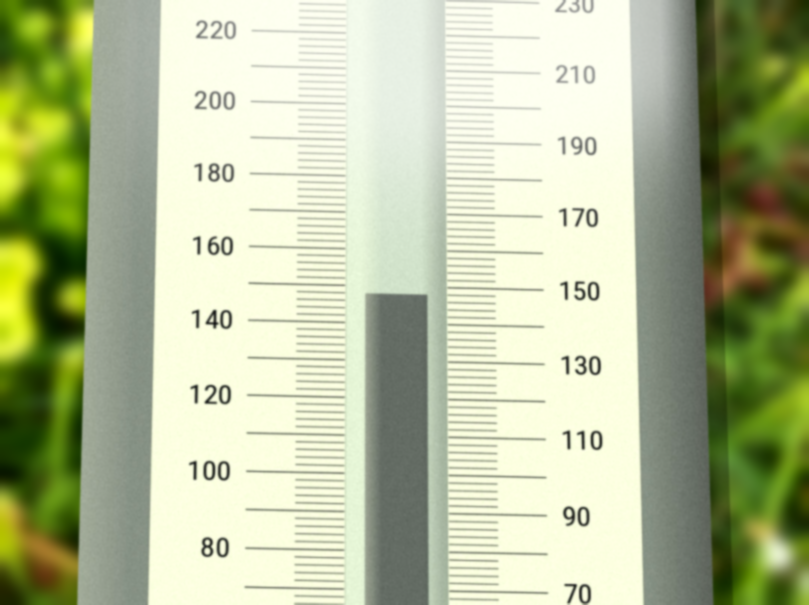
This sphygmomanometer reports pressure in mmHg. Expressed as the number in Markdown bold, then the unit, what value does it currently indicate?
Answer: **148** mmHg
